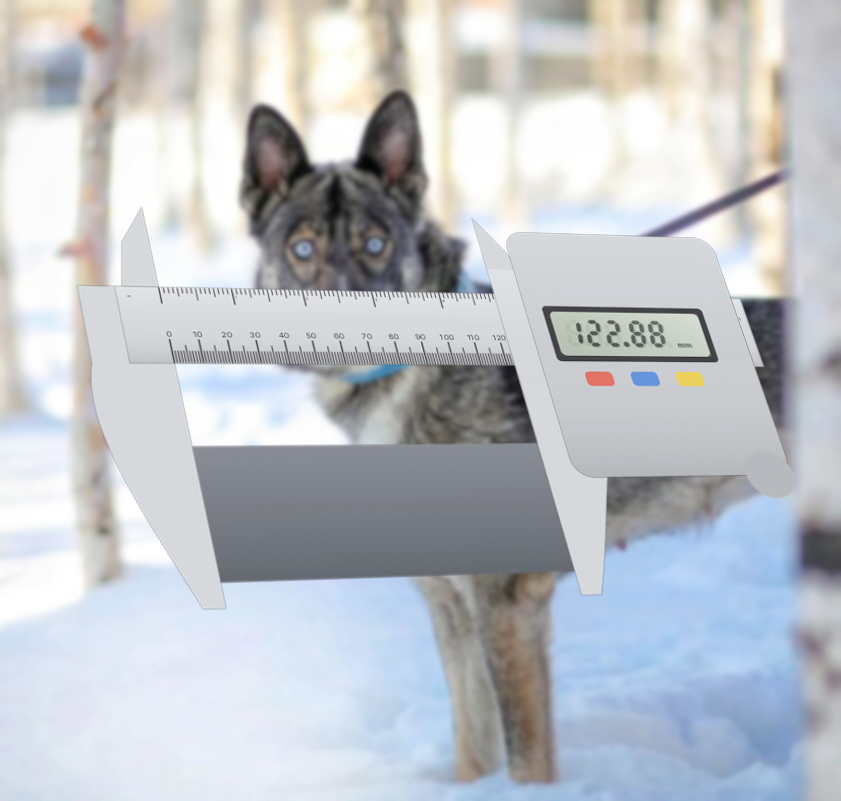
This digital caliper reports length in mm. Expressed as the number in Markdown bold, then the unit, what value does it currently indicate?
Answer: **122.88** mm
